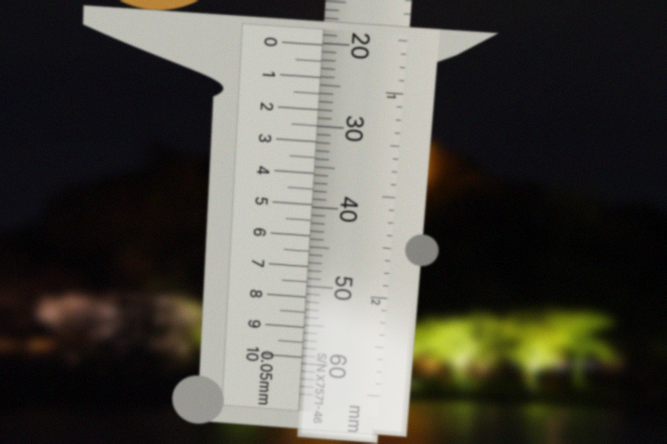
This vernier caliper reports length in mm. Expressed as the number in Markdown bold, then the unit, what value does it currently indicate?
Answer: **20.2** mm
